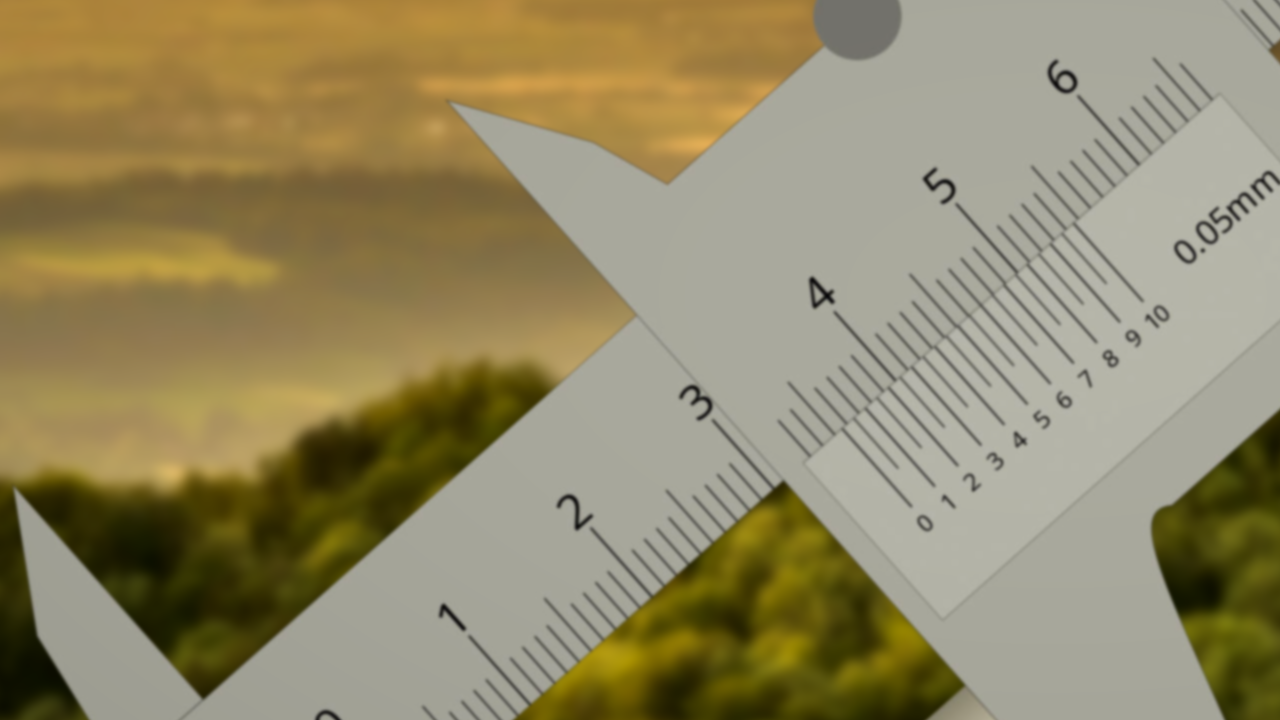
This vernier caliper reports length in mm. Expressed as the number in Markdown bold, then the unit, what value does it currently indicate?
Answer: **35.6** mm
